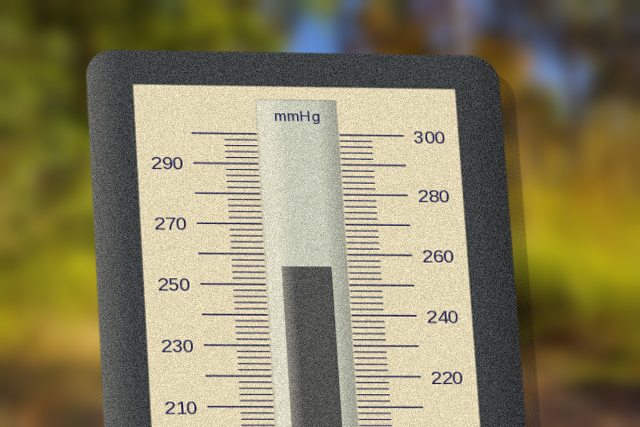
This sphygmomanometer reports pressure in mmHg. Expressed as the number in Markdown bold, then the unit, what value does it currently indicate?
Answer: **256** mmHg
